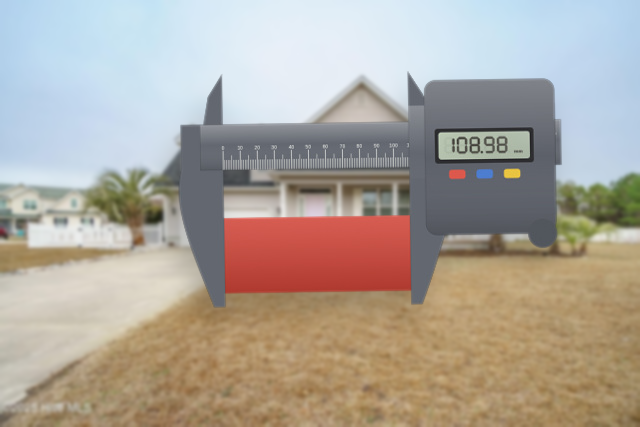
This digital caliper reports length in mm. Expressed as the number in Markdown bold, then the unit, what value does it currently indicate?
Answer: **108.98** mm
